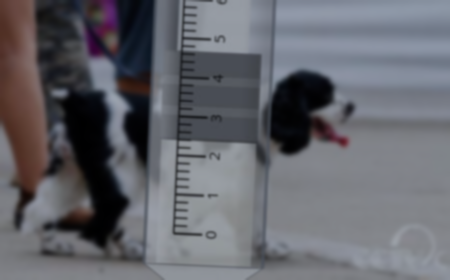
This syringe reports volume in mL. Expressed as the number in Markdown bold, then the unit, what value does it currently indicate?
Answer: **2.4** mL
